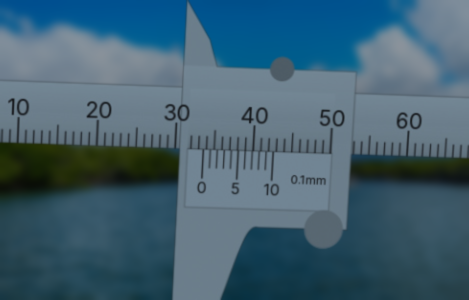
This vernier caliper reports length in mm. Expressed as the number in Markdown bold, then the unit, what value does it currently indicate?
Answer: **33.6** mm
